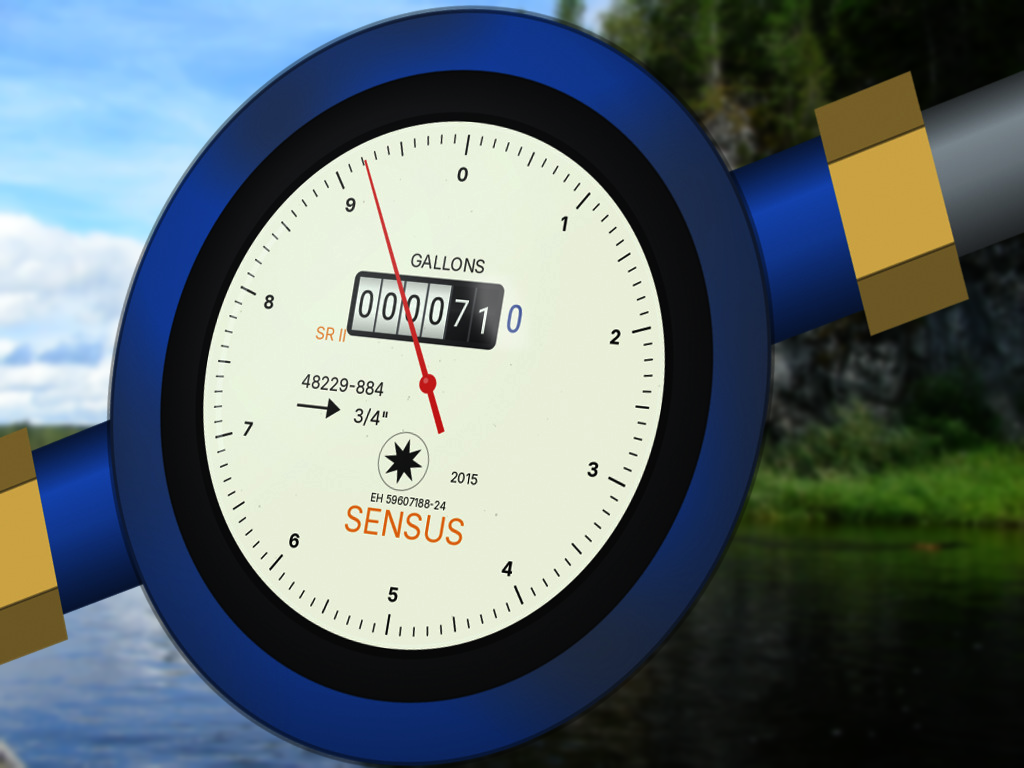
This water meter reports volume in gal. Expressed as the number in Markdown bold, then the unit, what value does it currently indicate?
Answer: **709.2** gal
